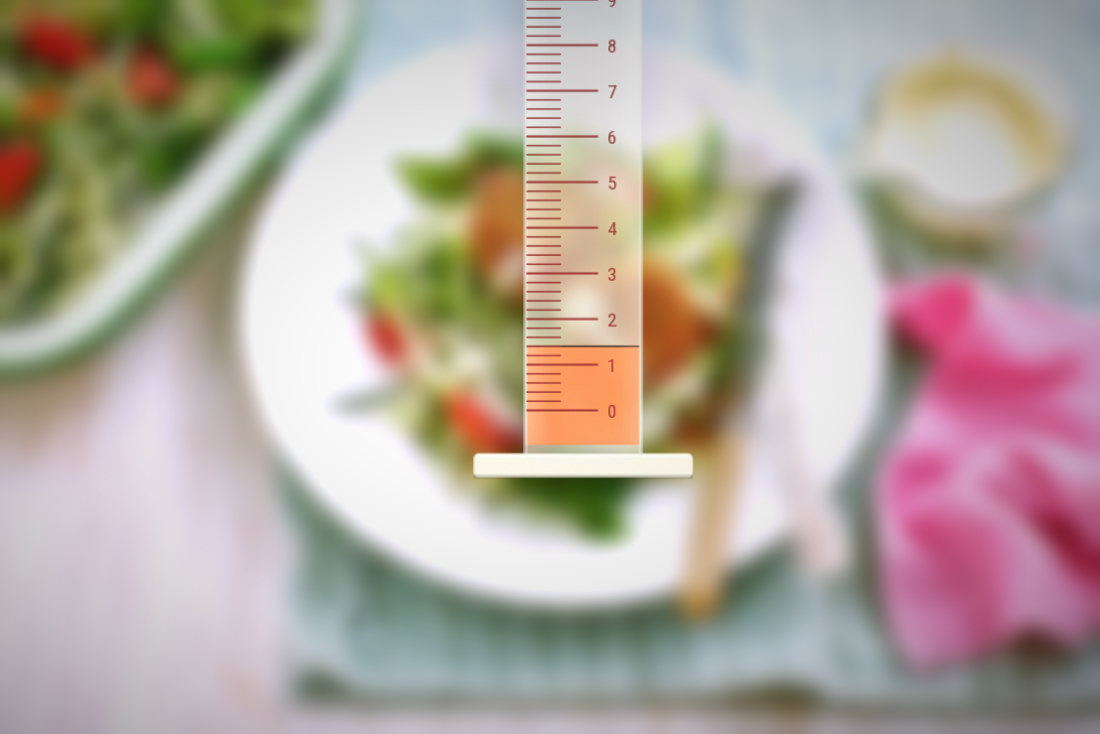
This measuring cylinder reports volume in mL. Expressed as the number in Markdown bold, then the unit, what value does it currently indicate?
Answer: **1.4** mL
